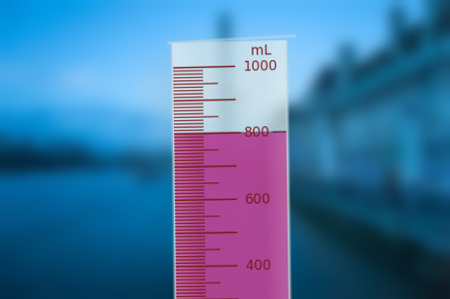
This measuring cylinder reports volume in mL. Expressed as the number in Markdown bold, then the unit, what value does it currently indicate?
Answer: **800** mL
